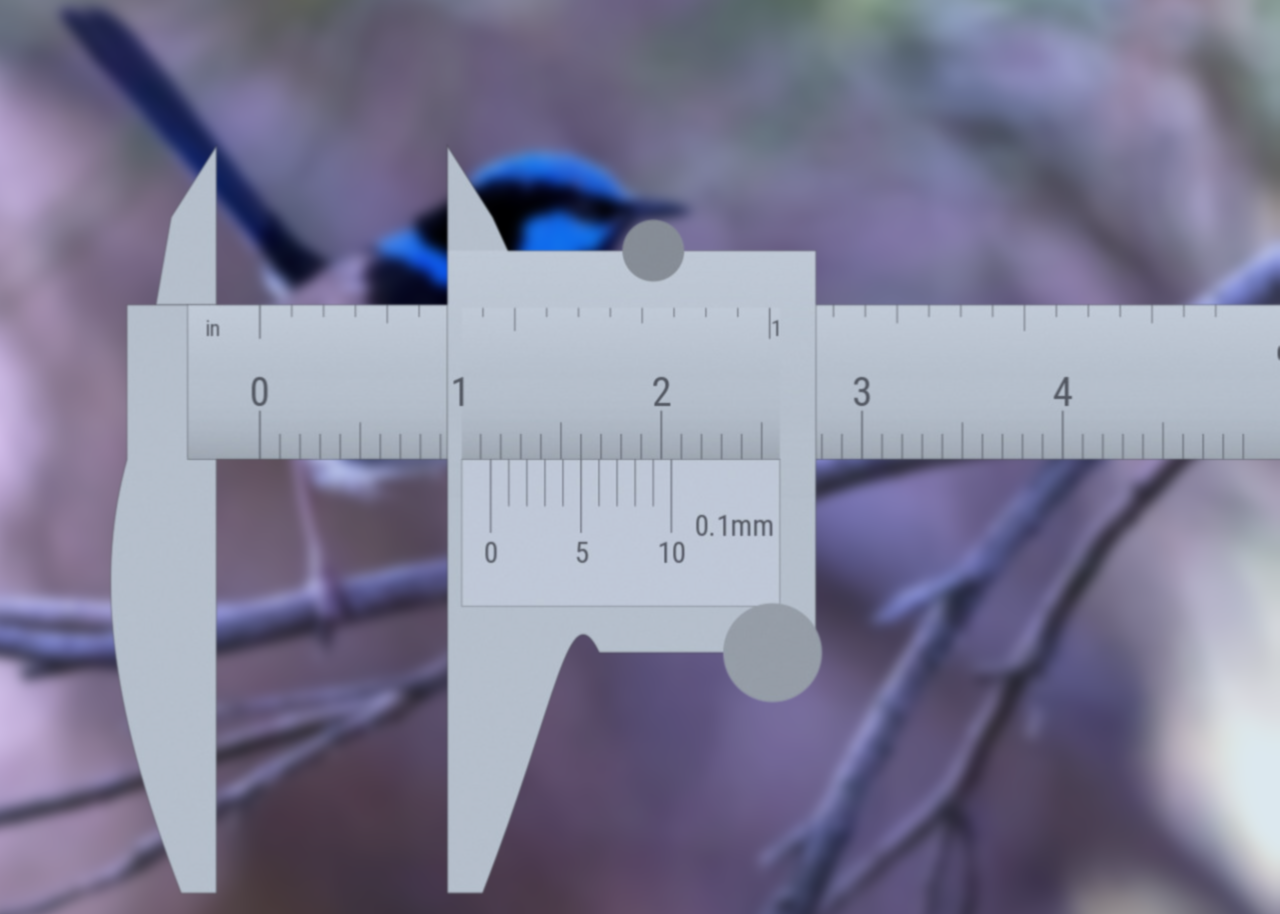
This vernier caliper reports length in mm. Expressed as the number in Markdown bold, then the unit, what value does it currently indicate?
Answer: **11.5** mm
